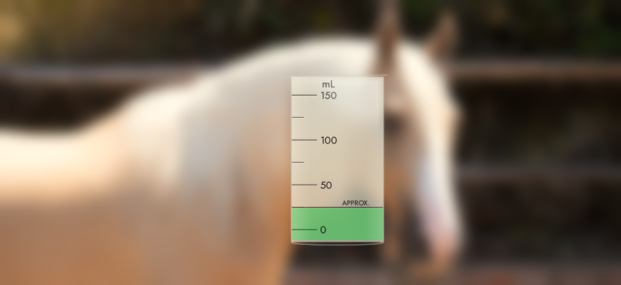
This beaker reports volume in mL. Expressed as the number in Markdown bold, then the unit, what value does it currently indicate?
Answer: **25** mL
